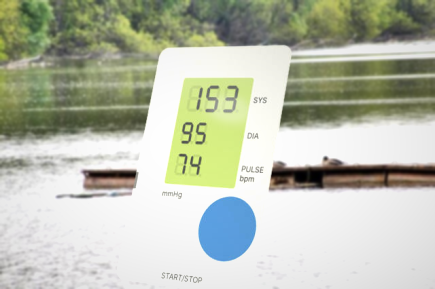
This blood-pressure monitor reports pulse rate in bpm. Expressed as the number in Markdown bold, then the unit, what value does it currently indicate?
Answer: **74** bpm
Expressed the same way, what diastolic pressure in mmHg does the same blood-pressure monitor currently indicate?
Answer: **95** mmHg
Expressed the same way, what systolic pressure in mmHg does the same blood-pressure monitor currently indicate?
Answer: **153** mmHg
